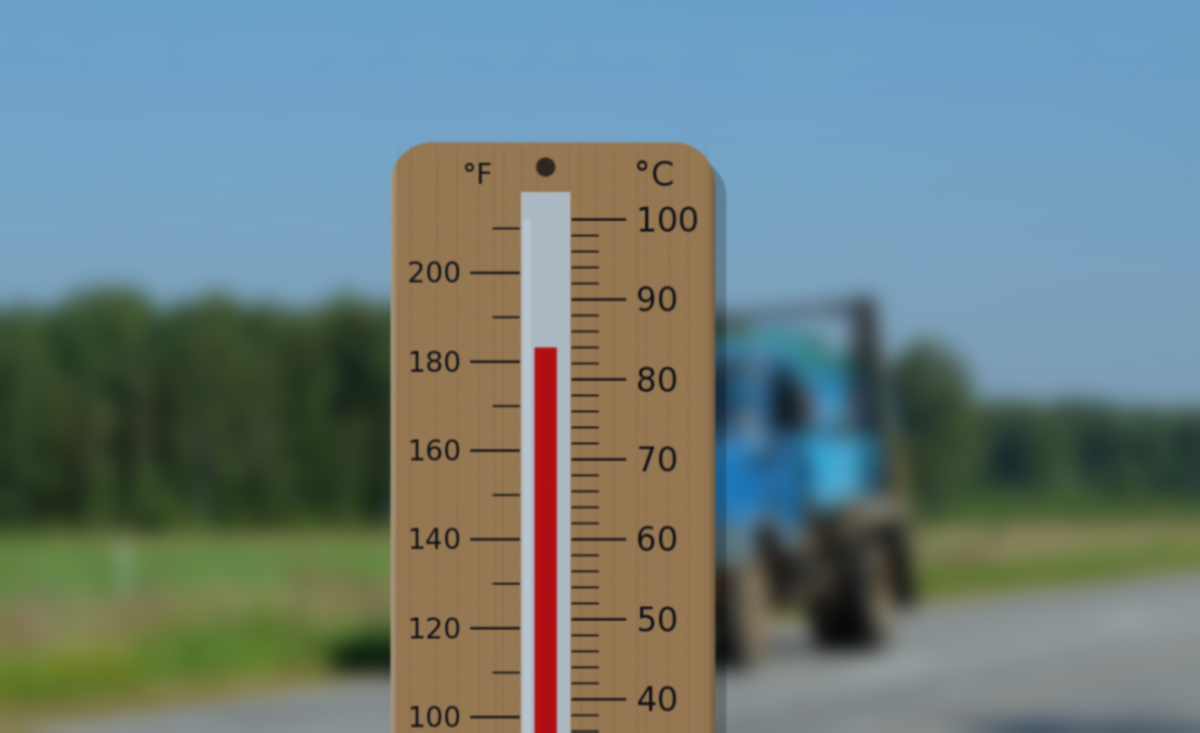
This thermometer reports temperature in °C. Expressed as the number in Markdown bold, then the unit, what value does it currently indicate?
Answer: **84** °C
